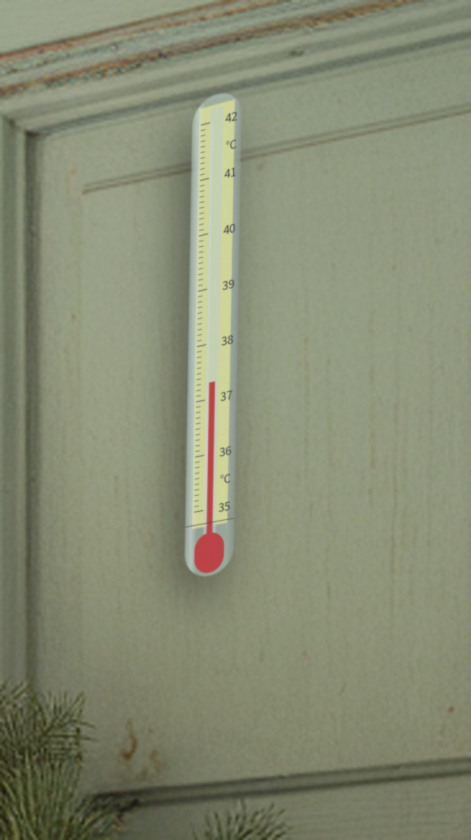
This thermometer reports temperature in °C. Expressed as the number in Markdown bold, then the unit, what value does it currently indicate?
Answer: **37.3** °C
